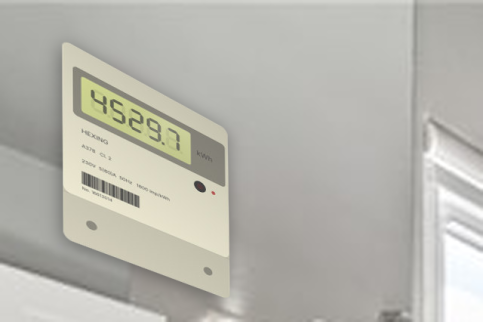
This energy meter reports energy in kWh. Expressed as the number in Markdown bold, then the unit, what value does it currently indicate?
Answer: **4529.7** kWh
